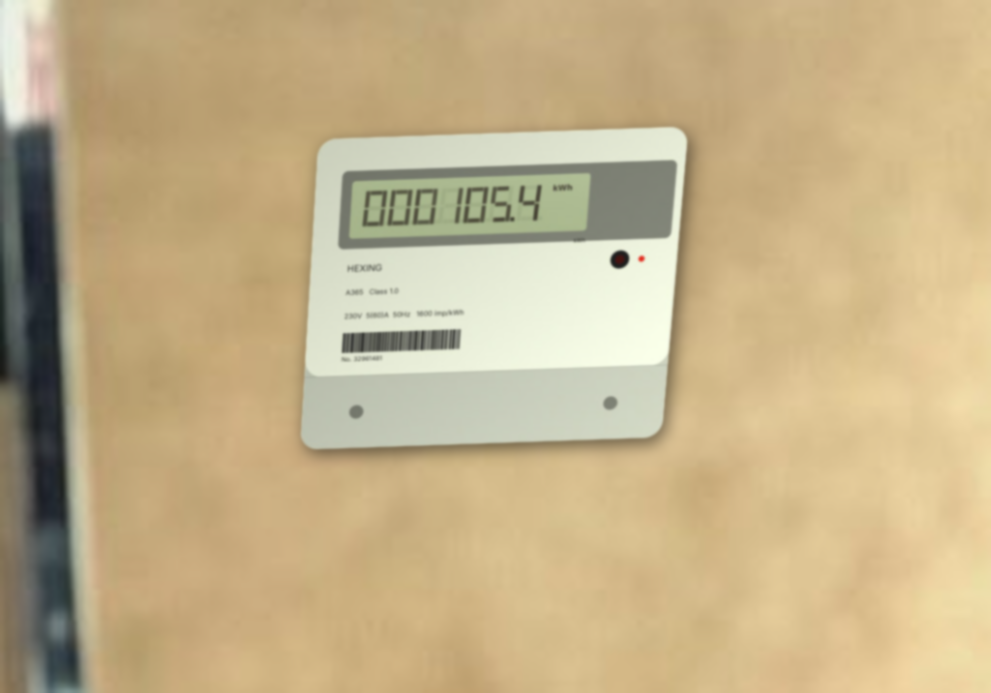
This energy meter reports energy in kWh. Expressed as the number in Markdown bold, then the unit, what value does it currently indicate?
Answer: **105.4** kWh
